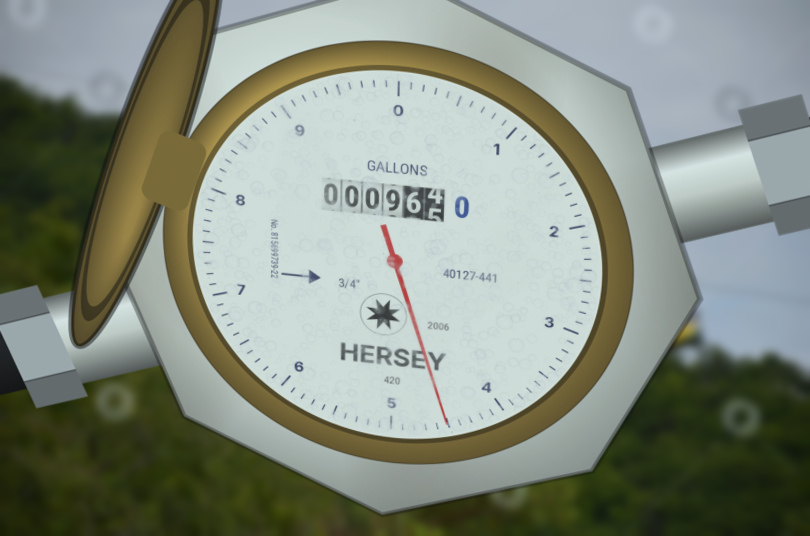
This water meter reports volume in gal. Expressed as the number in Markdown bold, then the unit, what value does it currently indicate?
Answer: **9644.5** gal
